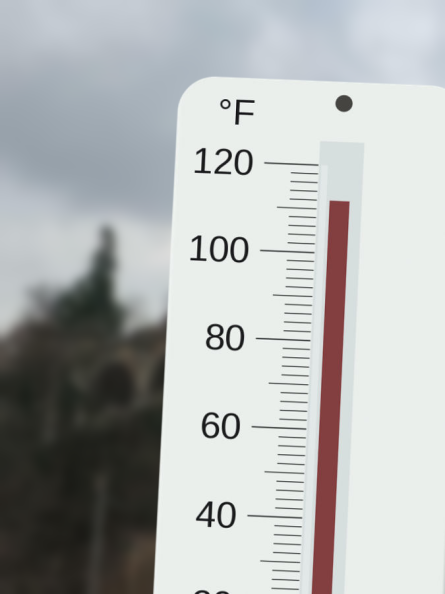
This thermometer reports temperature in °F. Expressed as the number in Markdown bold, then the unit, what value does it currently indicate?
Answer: **112** °F
